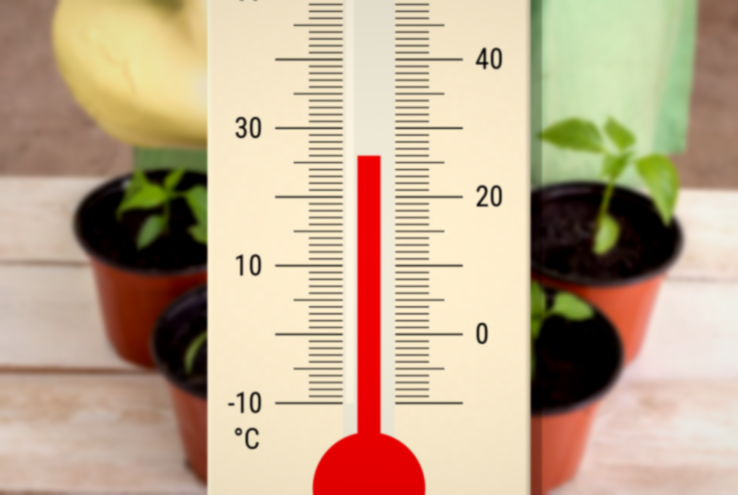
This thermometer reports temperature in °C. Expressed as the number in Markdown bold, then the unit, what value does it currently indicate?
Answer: **26** °C
